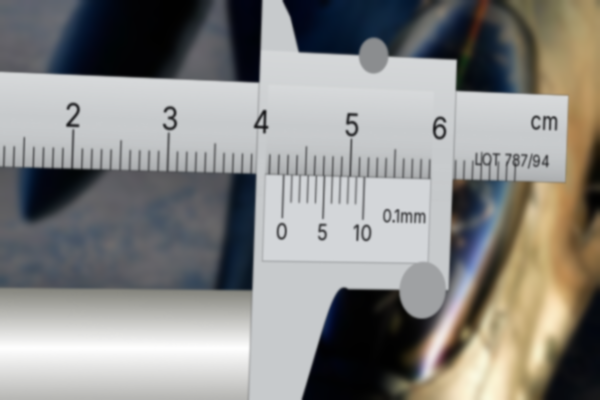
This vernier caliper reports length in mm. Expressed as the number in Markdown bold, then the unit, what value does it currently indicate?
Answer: **42.6** mm
